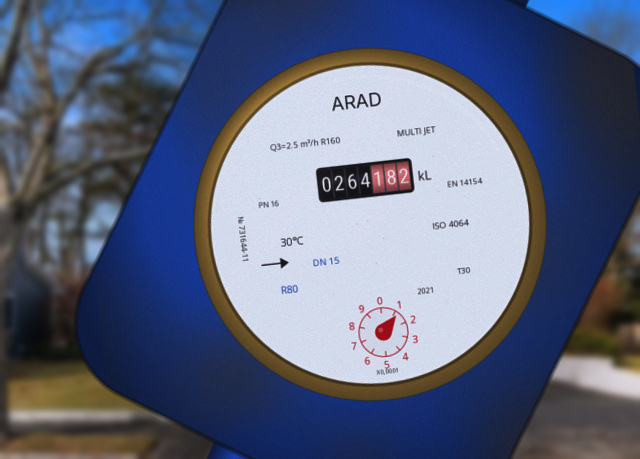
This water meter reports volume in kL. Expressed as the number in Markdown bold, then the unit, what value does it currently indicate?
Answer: **264.1821** kL
